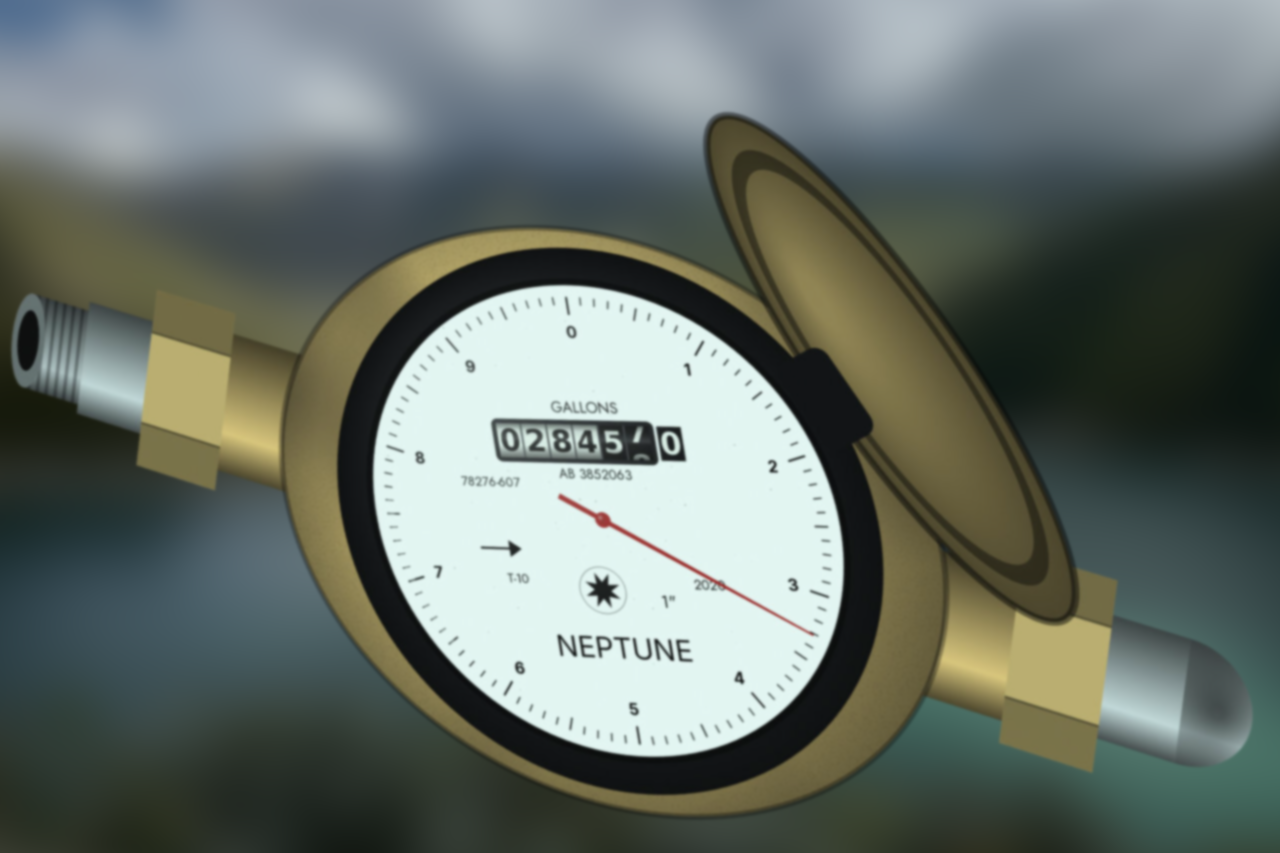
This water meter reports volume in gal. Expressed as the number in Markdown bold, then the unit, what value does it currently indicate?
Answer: **284573.3** gal
